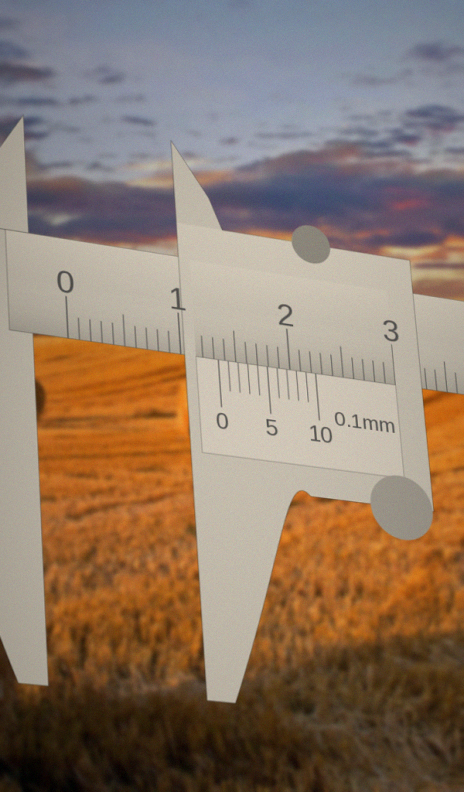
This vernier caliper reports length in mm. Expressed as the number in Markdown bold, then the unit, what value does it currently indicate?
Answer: **13.4** mm
